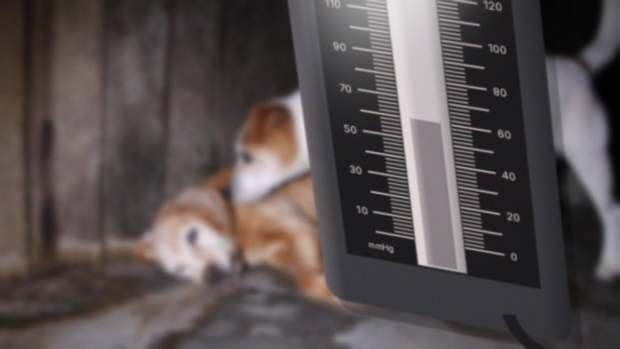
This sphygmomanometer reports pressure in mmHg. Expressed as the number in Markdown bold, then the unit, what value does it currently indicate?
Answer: **60** mmHg
